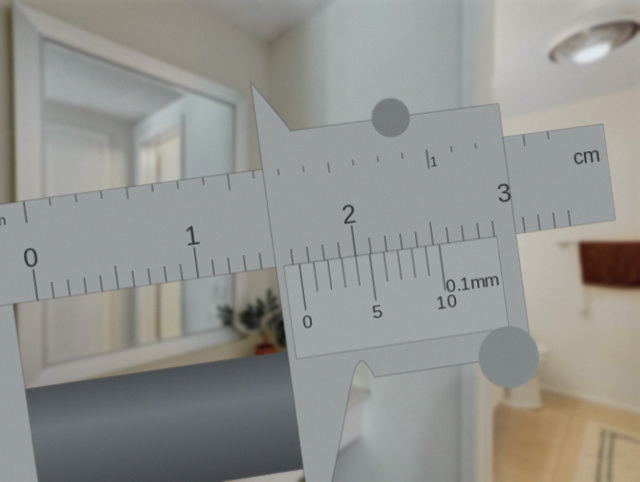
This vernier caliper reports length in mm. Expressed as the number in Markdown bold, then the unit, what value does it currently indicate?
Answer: **16.4** mm
